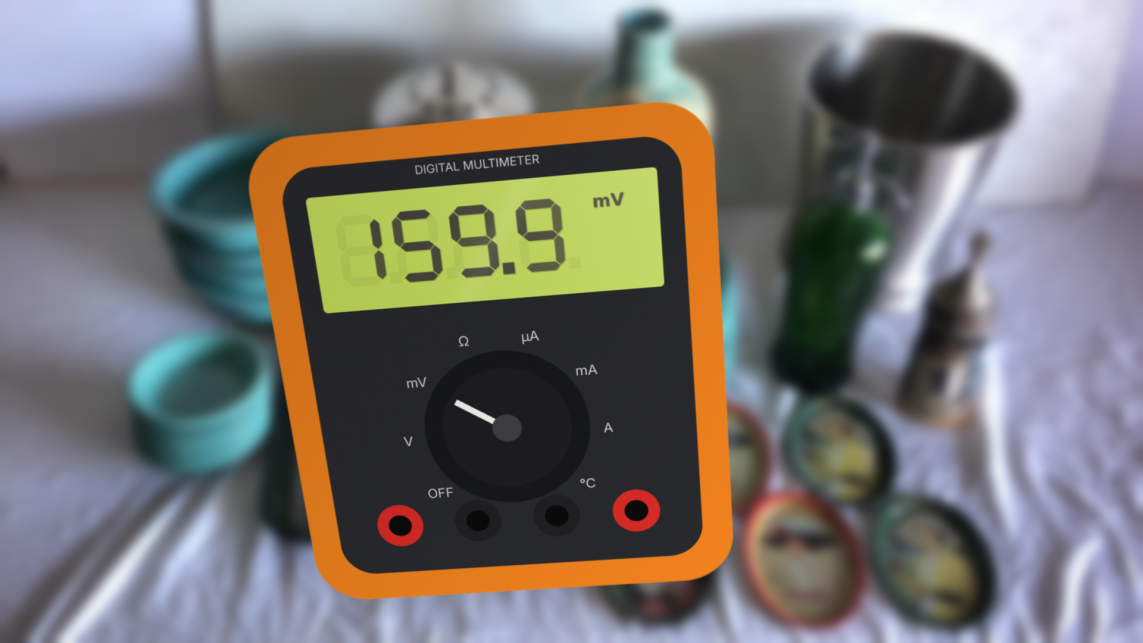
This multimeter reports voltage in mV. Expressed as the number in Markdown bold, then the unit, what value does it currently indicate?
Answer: **159.9** mV
